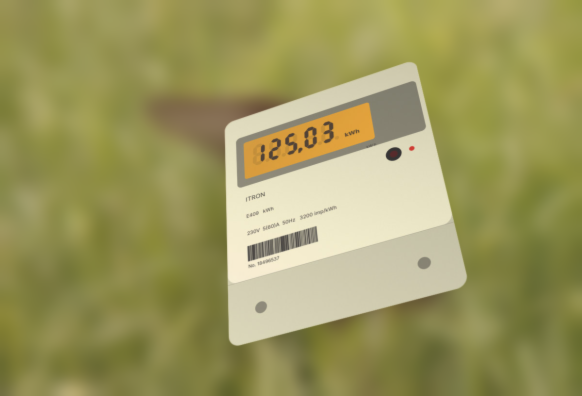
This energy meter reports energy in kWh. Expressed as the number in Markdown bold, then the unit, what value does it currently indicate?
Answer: **125.03** kWh
